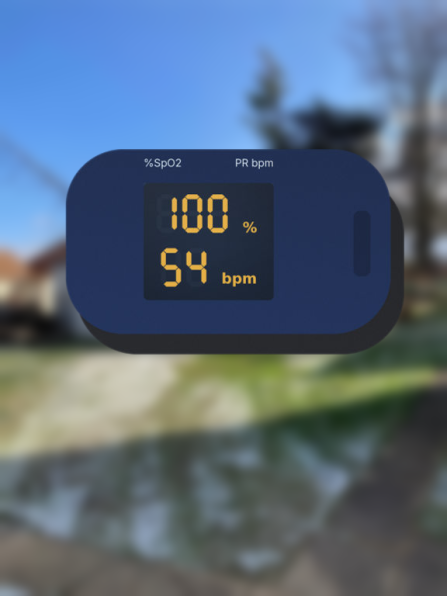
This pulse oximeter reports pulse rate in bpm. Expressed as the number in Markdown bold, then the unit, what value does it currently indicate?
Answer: **54** bpm
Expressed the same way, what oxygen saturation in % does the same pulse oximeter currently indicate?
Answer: **100** %
